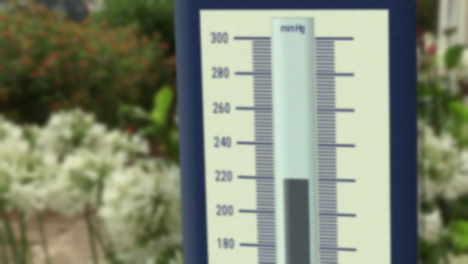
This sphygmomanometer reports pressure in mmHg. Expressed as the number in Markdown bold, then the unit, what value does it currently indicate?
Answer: **220** mmHg
